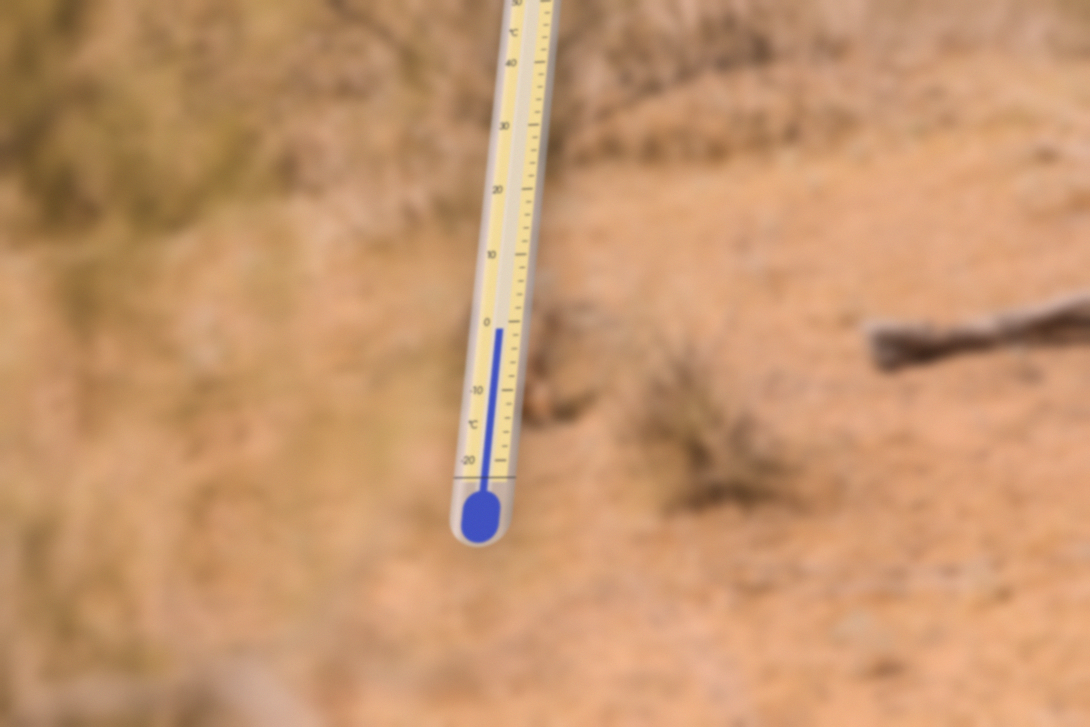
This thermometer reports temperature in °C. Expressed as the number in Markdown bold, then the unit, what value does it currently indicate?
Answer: **-1** °C
